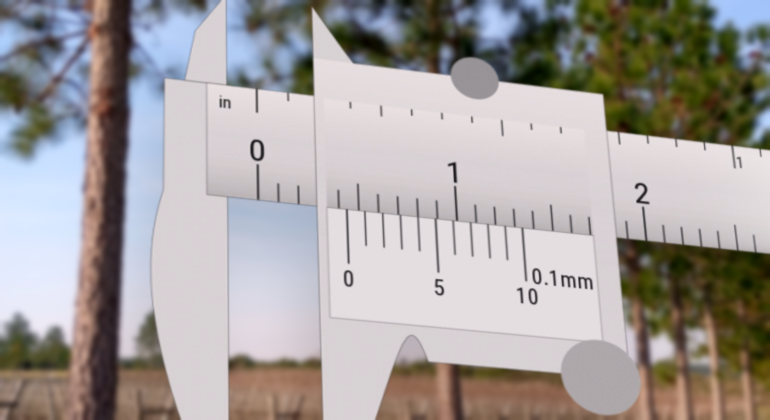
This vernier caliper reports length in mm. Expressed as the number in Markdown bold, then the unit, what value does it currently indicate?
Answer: **4.4** mm
